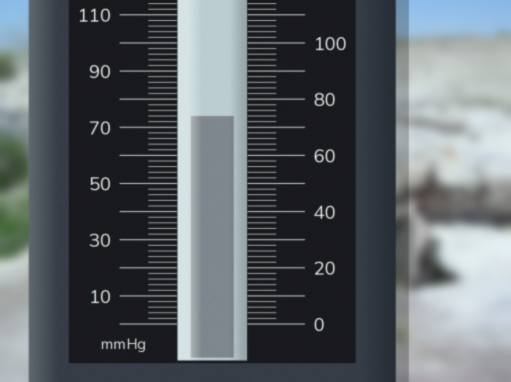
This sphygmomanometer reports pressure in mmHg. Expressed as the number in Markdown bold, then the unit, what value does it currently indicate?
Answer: **74** mmHg
